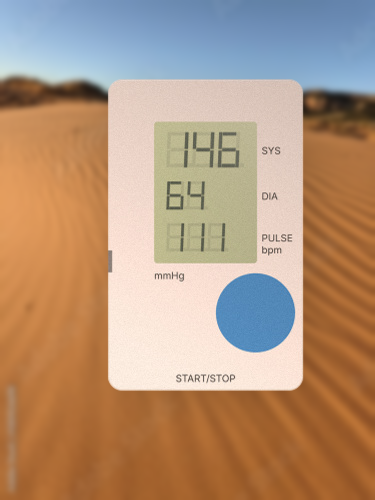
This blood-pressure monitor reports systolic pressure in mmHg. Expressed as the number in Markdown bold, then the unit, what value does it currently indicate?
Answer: **146** mmHg
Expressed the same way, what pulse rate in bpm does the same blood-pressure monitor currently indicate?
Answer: **111** bpm
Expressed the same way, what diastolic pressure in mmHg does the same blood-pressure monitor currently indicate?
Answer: **64** mmHg
